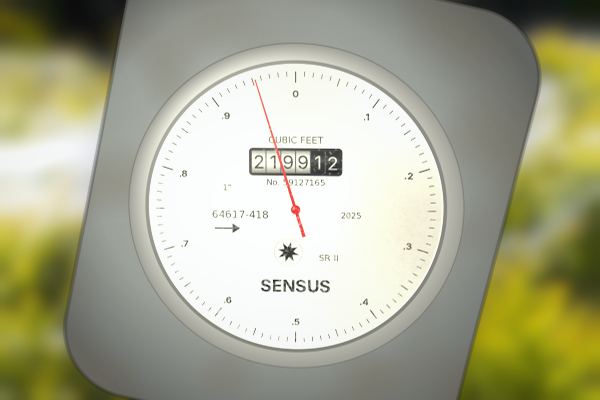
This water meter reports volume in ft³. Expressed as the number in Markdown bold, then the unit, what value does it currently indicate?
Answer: **219911.95** ft³
